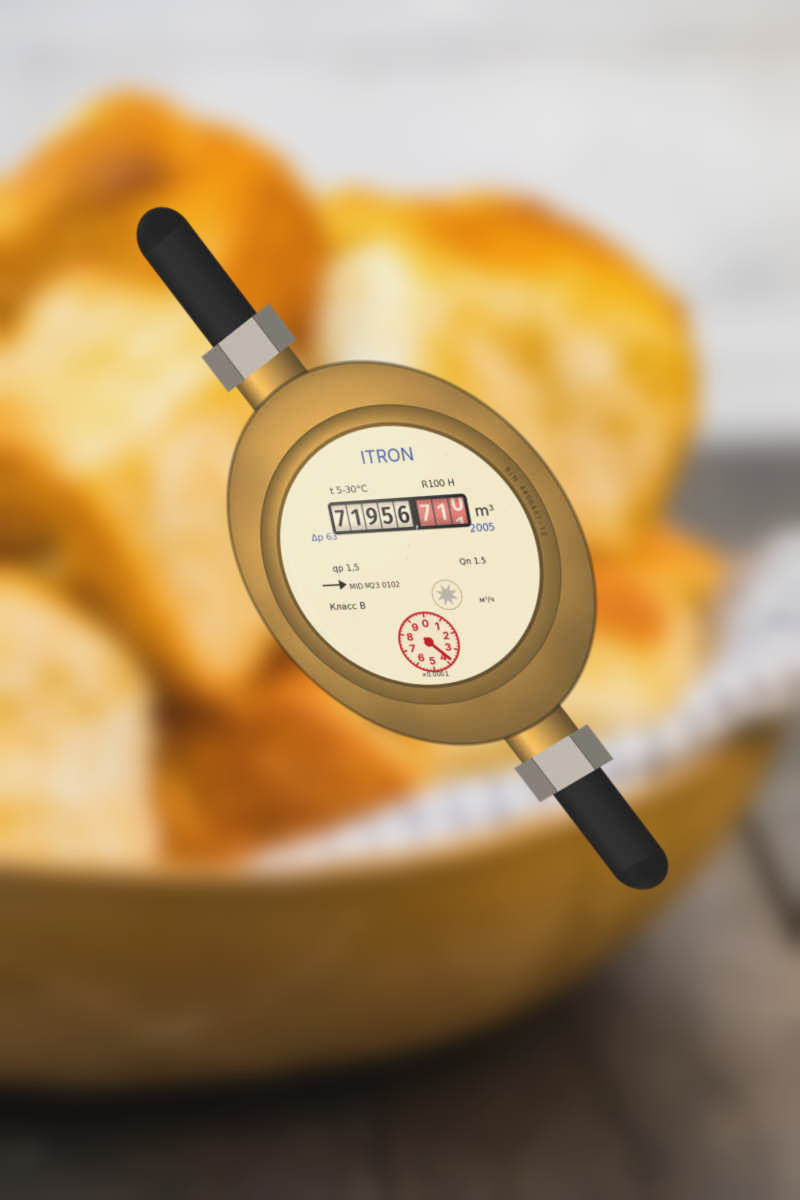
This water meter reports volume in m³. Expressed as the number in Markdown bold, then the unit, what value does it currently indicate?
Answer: **71956.7103** m³
